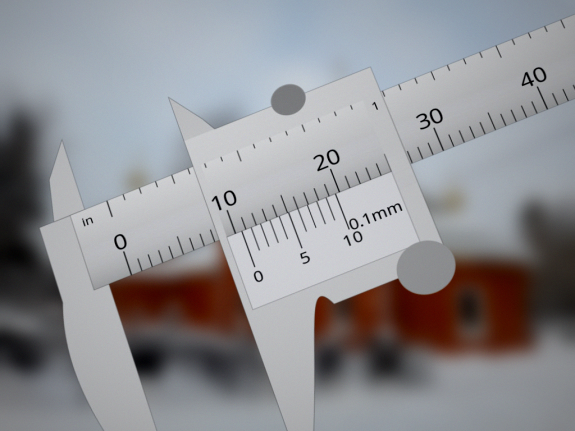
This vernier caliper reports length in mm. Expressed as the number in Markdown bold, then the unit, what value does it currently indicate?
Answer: **10.6** mm
